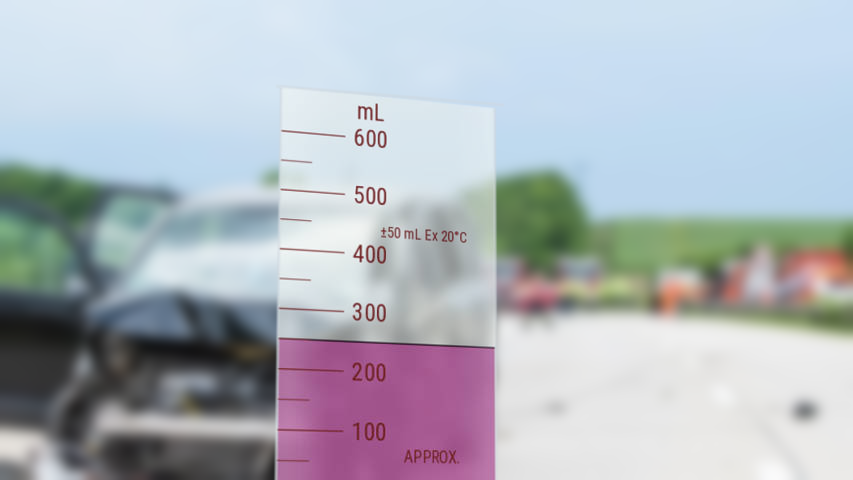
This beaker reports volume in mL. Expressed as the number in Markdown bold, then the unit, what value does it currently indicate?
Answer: **250** mL
